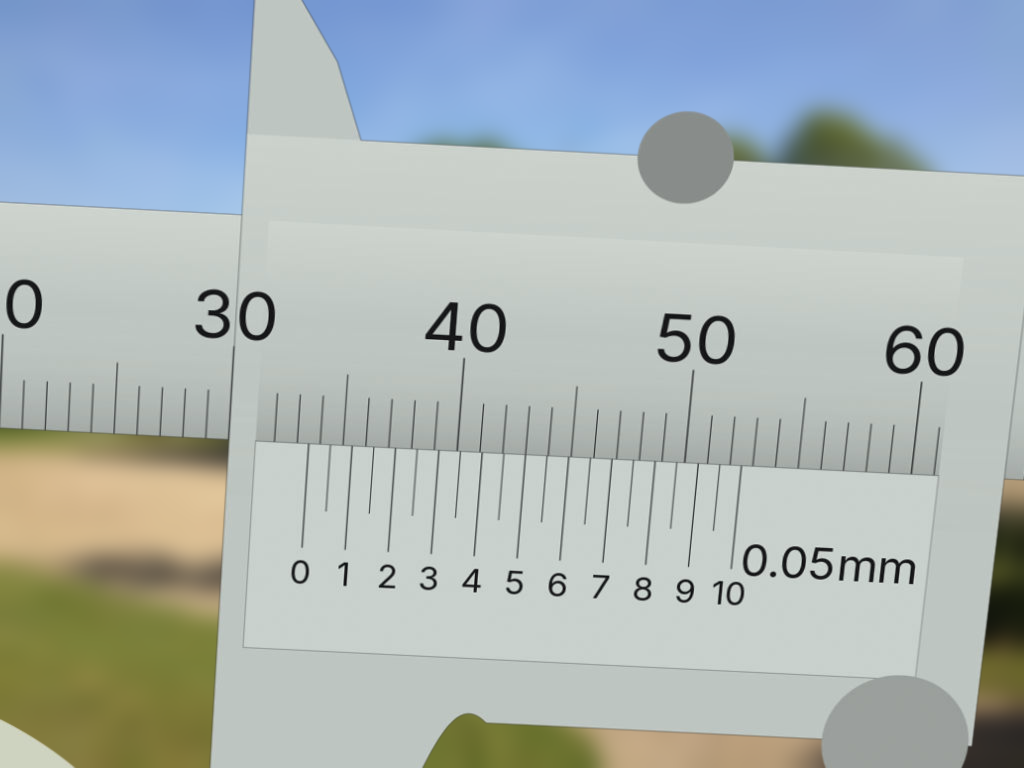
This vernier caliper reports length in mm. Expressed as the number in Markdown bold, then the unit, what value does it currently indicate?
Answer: **33.5** mm
